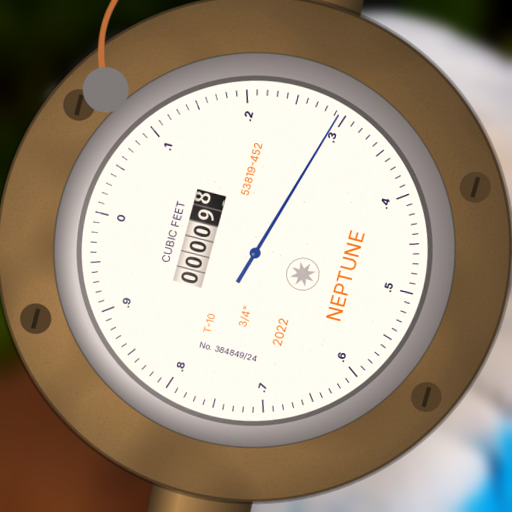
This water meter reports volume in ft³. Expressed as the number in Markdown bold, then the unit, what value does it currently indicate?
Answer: **98.29** ft³
